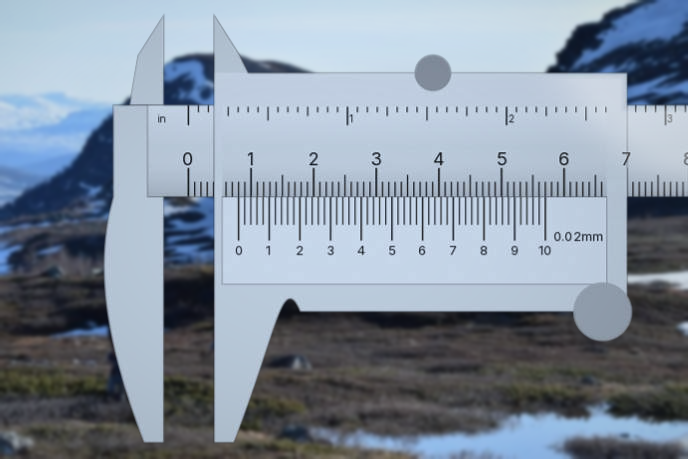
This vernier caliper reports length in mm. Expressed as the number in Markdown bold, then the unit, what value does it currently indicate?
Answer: **8.0** mm
